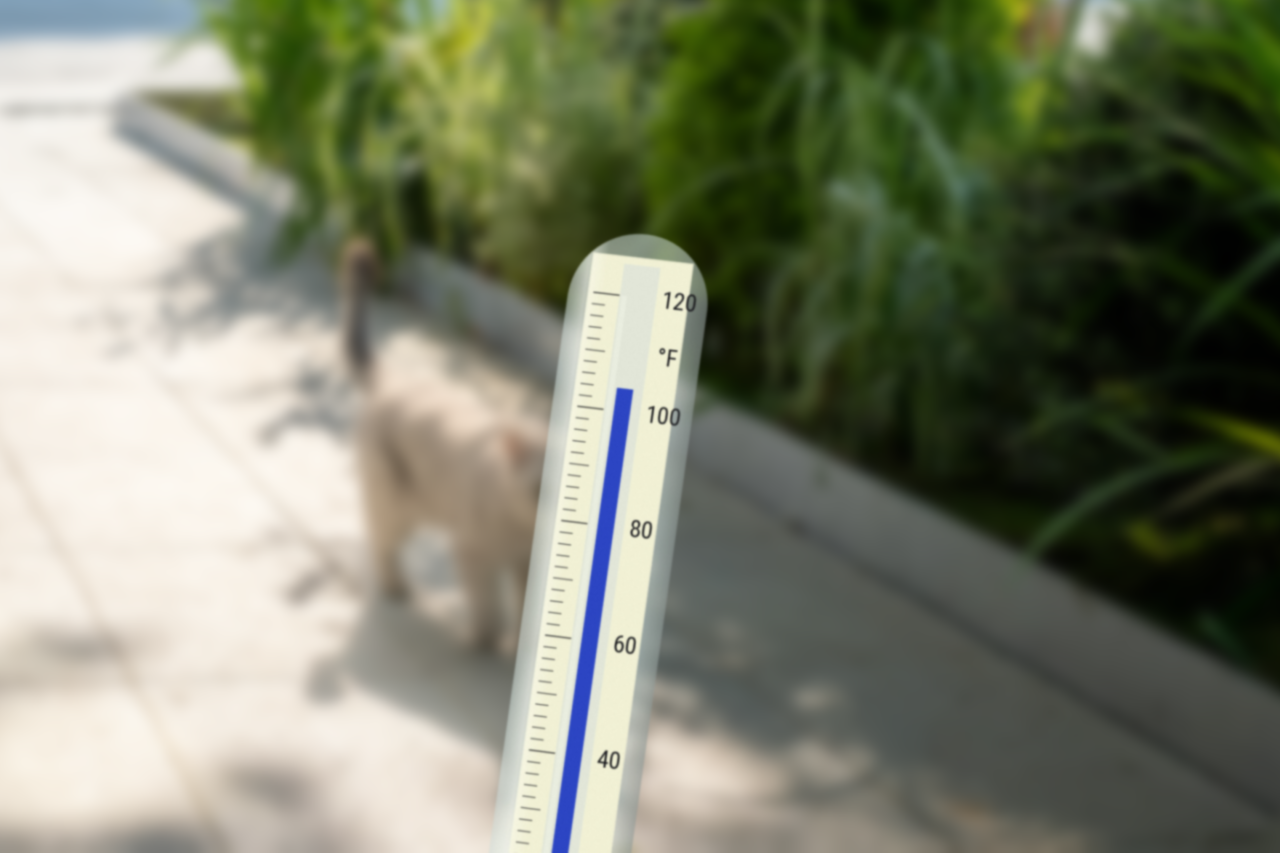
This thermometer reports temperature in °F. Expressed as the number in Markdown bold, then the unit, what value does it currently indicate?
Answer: **104** °F
